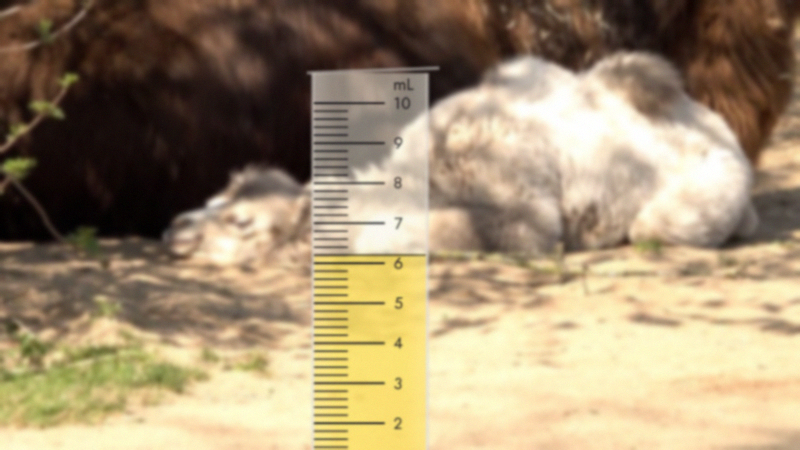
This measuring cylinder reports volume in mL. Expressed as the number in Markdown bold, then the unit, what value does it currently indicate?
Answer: **6.2** mL
